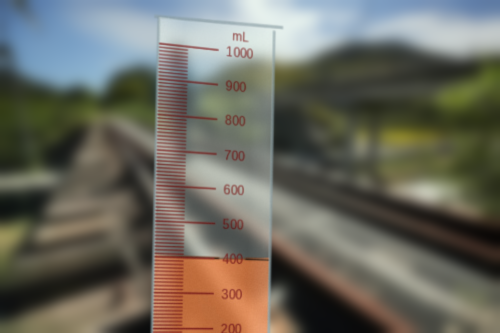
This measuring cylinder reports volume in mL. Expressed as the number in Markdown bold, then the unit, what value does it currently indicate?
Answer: **400** mL
